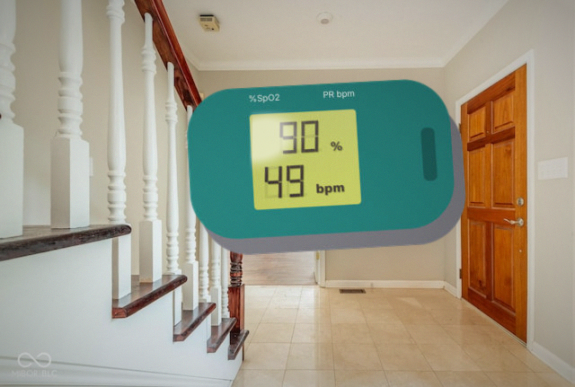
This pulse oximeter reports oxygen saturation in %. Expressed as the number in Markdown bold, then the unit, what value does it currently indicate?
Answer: **90** %
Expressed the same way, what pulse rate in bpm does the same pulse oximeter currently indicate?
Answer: **49** bpm
